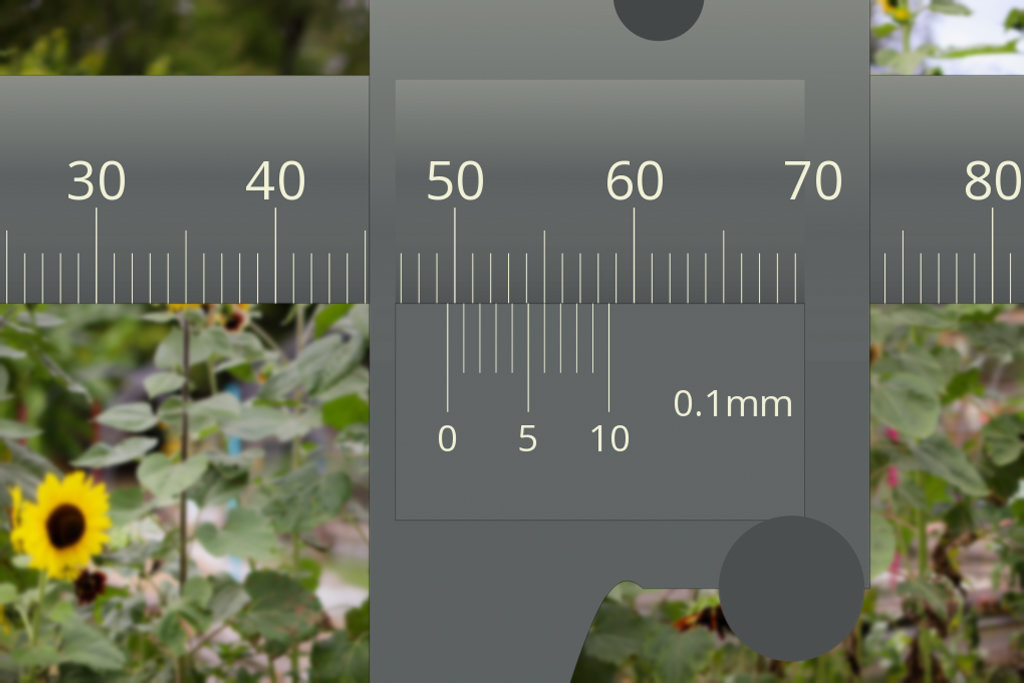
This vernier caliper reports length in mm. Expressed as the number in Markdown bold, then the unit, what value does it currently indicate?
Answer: **49.6** mm
